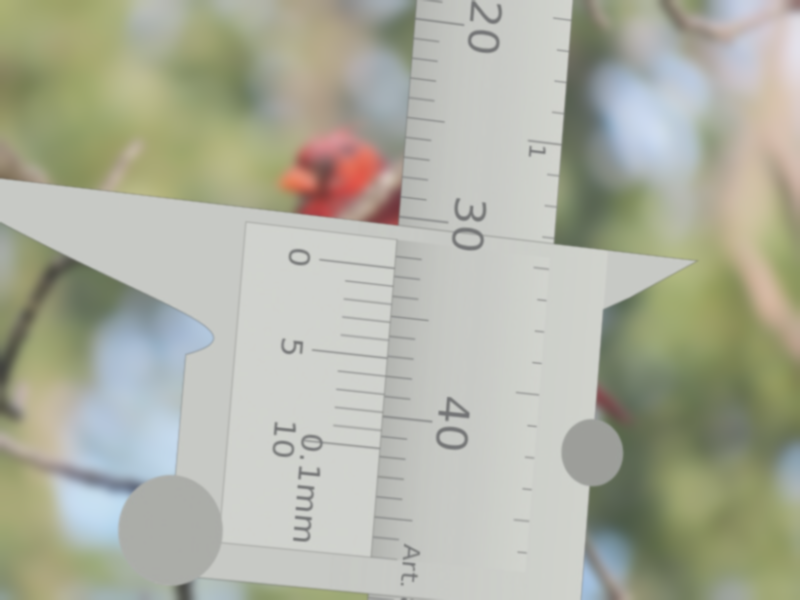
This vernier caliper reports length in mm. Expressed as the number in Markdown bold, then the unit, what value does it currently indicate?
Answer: **32.6** mm
